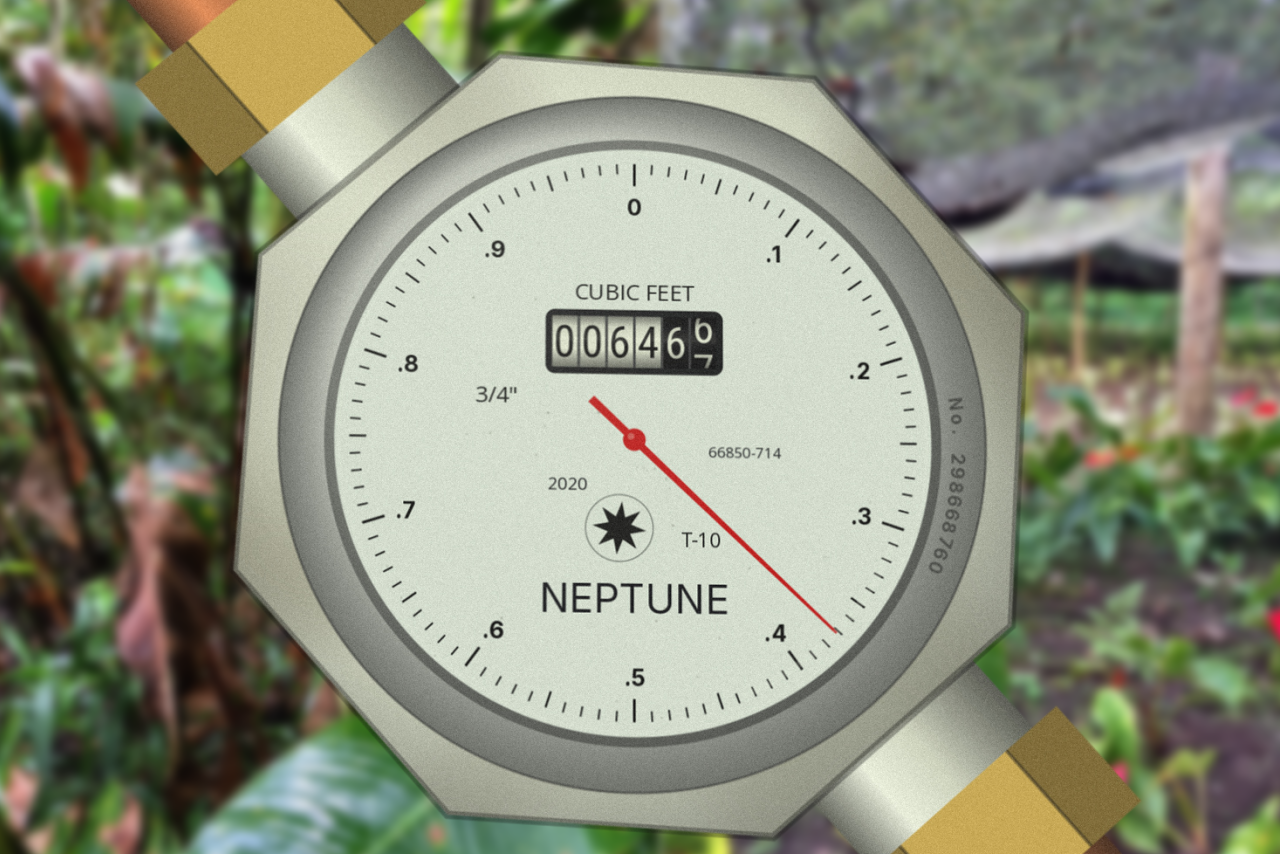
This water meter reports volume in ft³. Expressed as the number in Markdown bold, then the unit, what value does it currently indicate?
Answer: **6466.37** ft³
